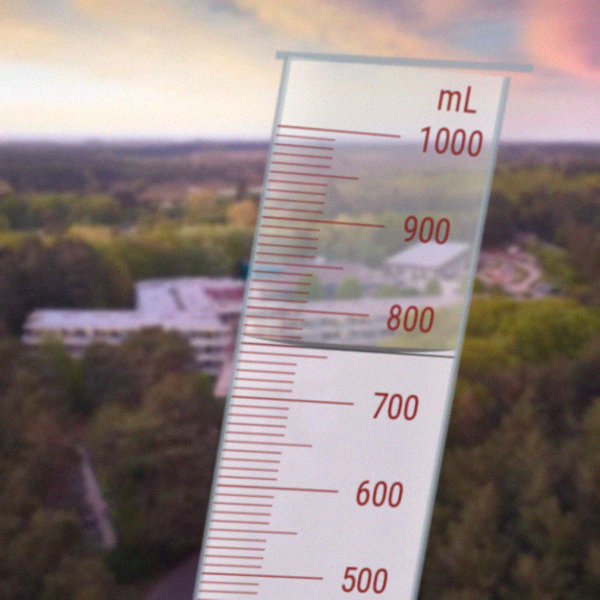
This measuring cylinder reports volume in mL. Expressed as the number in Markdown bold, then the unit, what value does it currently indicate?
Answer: **760** mL
